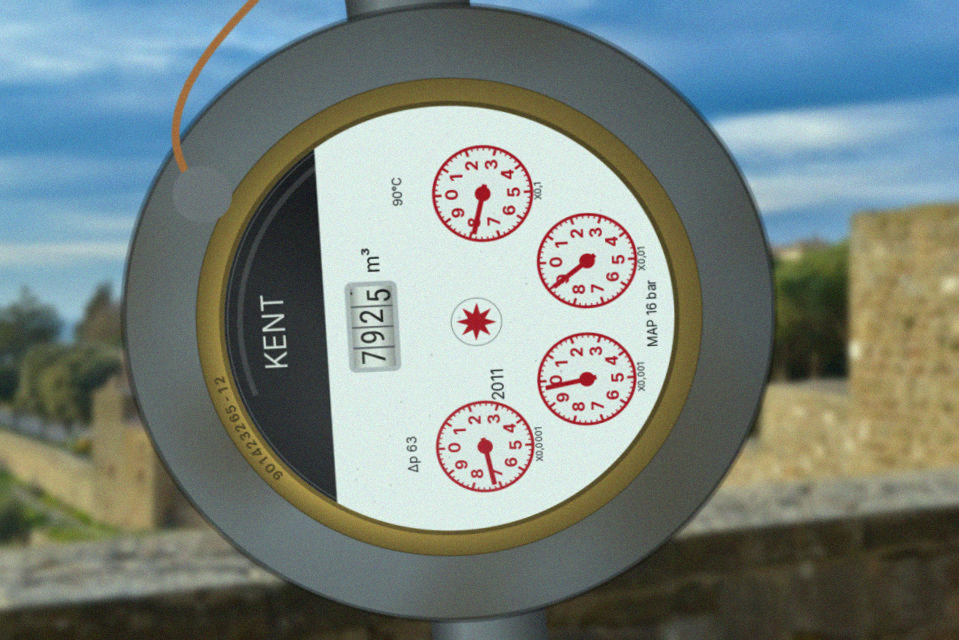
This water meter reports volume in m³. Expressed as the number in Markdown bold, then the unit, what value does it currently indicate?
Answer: **7924.7897** m³
